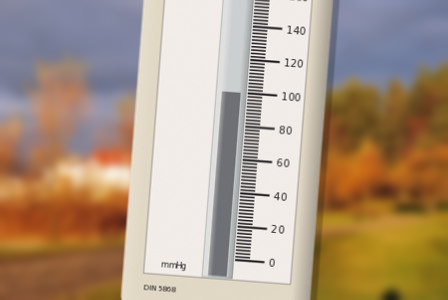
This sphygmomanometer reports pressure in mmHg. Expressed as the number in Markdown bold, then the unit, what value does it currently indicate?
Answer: **100** mmHg
